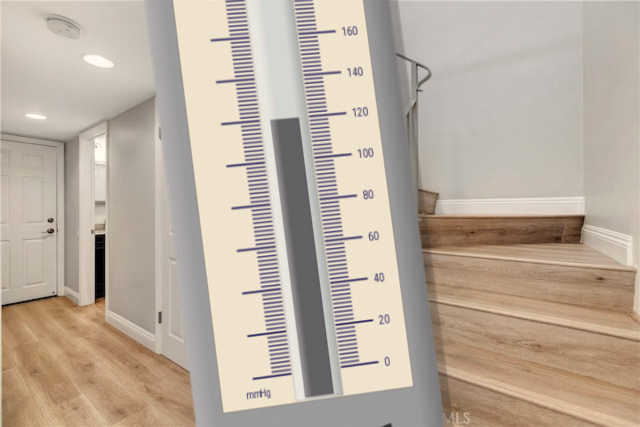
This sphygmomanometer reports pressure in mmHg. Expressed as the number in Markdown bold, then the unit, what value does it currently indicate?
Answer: **120** mmHg
